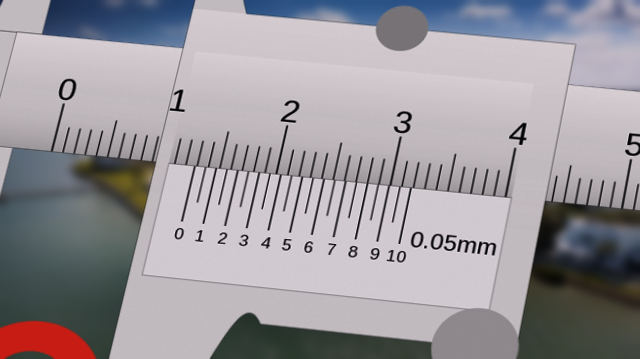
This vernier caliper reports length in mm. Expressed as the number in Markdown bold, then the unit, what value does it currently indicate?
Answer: **12.8** mm
